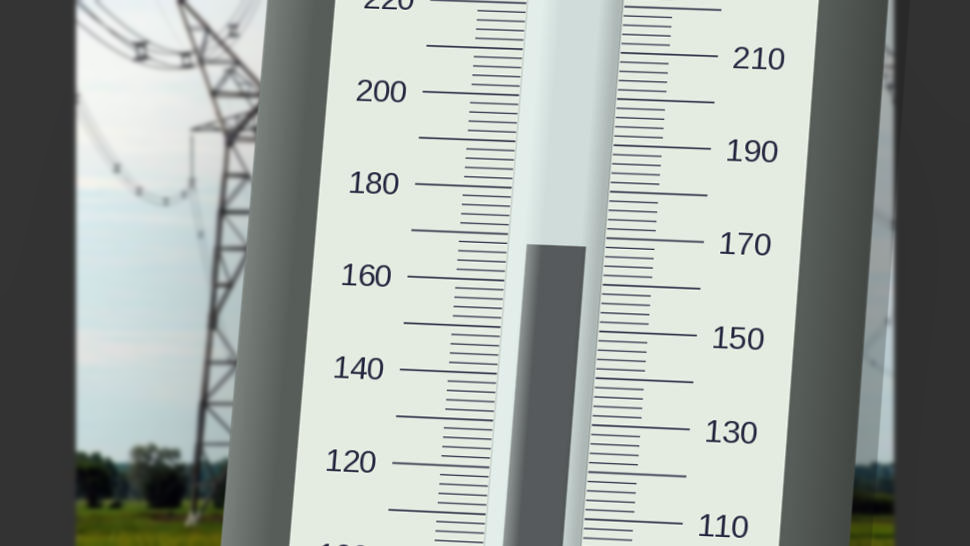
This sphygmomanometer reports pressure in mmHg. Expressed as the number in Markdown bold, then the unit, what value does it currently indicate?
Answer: **168** mmHg
